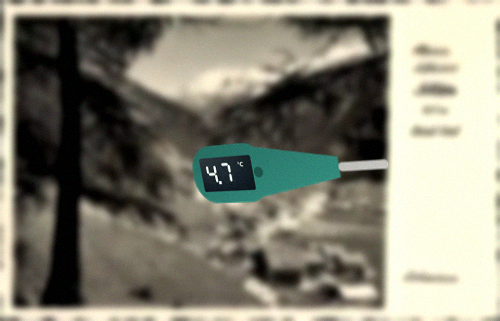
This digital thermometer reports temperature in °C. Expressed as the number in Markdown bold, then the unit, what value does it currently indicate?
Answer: **4.7** °C
